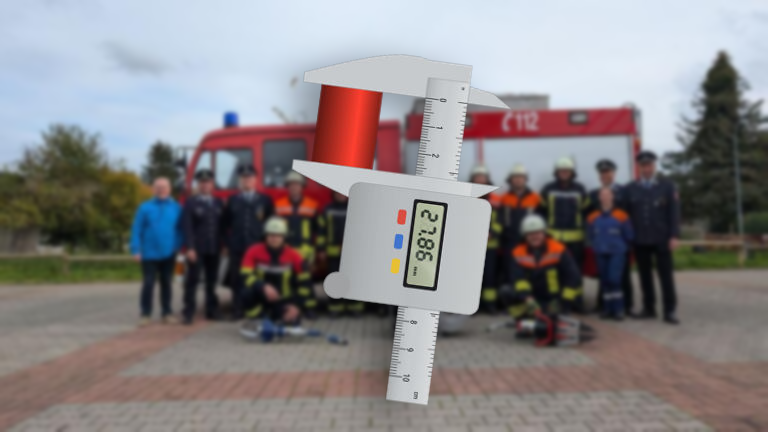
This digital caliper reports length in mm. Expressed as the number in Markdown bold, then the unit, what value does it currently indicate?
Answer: **27.86** mm
